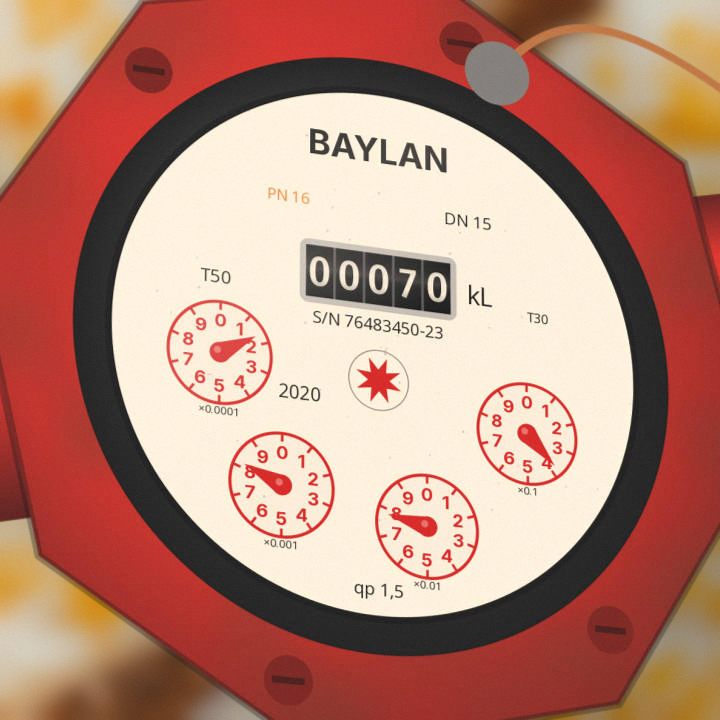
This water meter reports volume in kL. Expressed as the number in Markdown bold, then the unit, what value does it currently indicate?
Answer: **70.3781** kL
